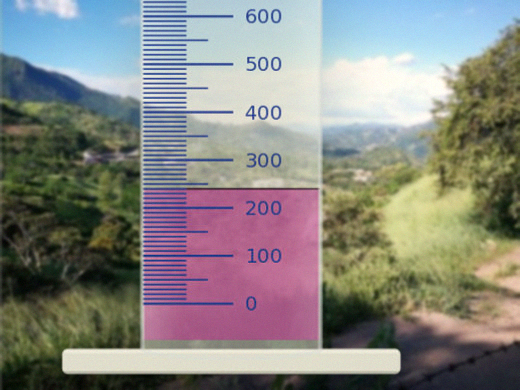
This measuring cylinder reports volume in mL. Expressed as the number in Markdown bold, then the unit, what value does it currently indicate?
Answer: **240** mL
